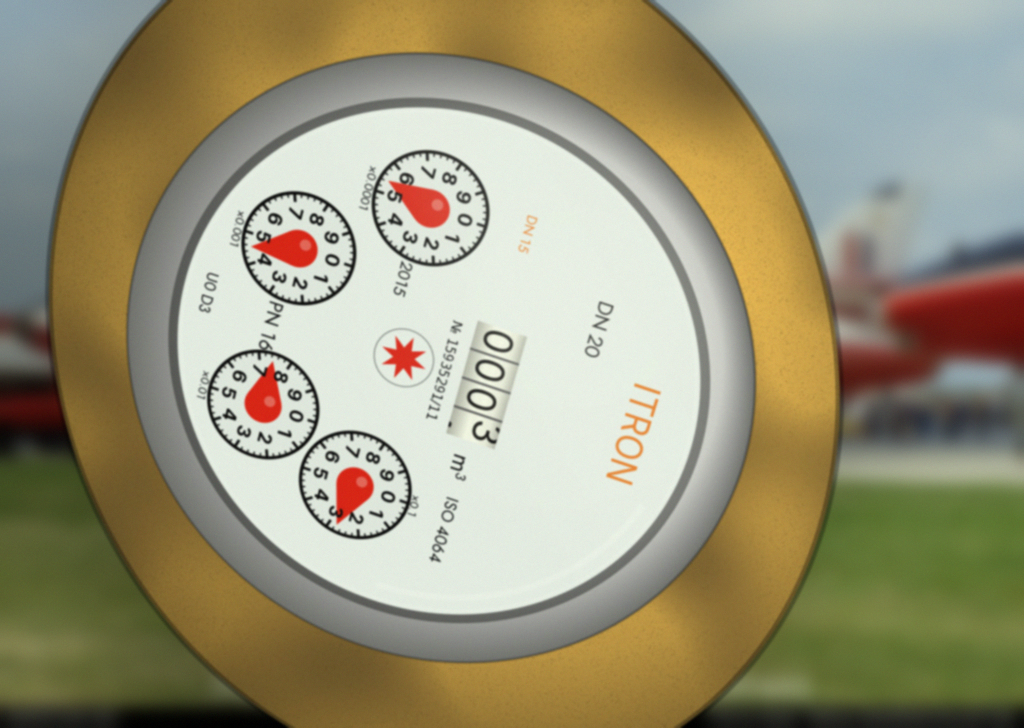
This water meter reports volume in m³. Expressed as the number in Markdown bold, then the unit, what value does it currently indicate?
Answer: **3.2745** m³
